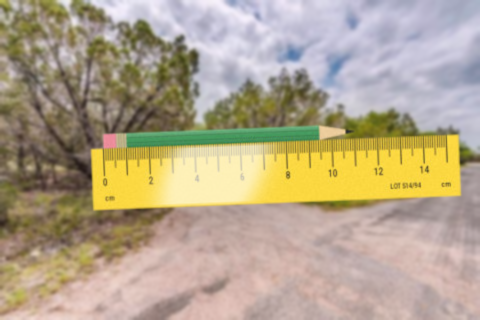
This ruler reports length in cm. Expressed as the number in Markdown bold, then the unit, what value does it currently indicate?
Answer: **11** cm
